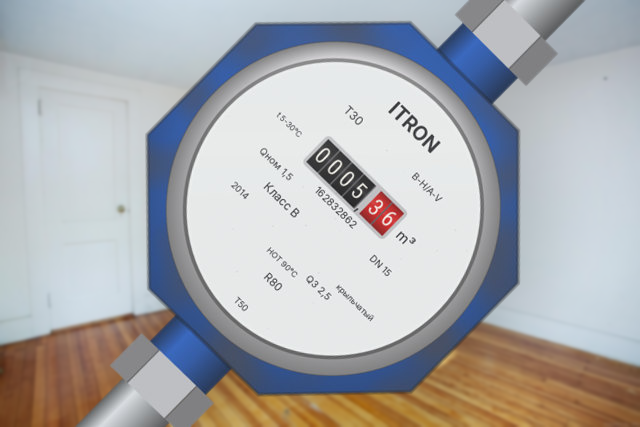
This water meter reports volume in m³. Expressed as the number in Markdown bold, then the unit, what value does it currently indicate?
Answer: **5.36** m³
